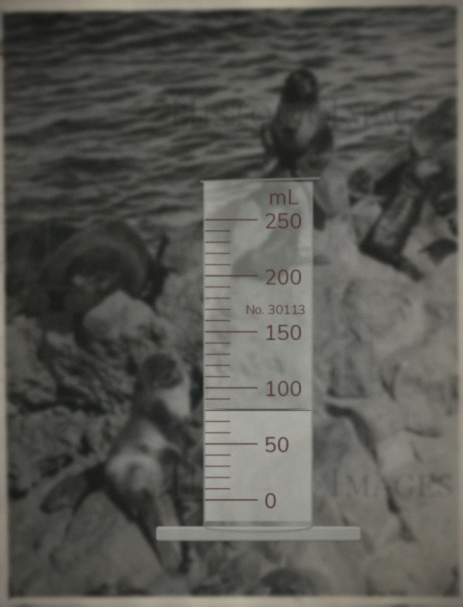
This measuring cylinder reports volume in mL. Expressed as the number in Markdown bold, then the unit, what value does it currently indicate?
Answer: **80** mL
